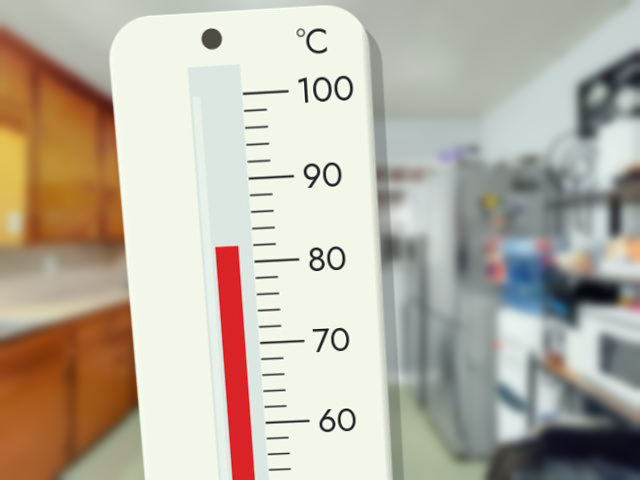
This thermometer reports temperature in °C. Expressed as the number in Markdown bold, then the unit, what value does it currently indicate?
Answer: **82** °C
